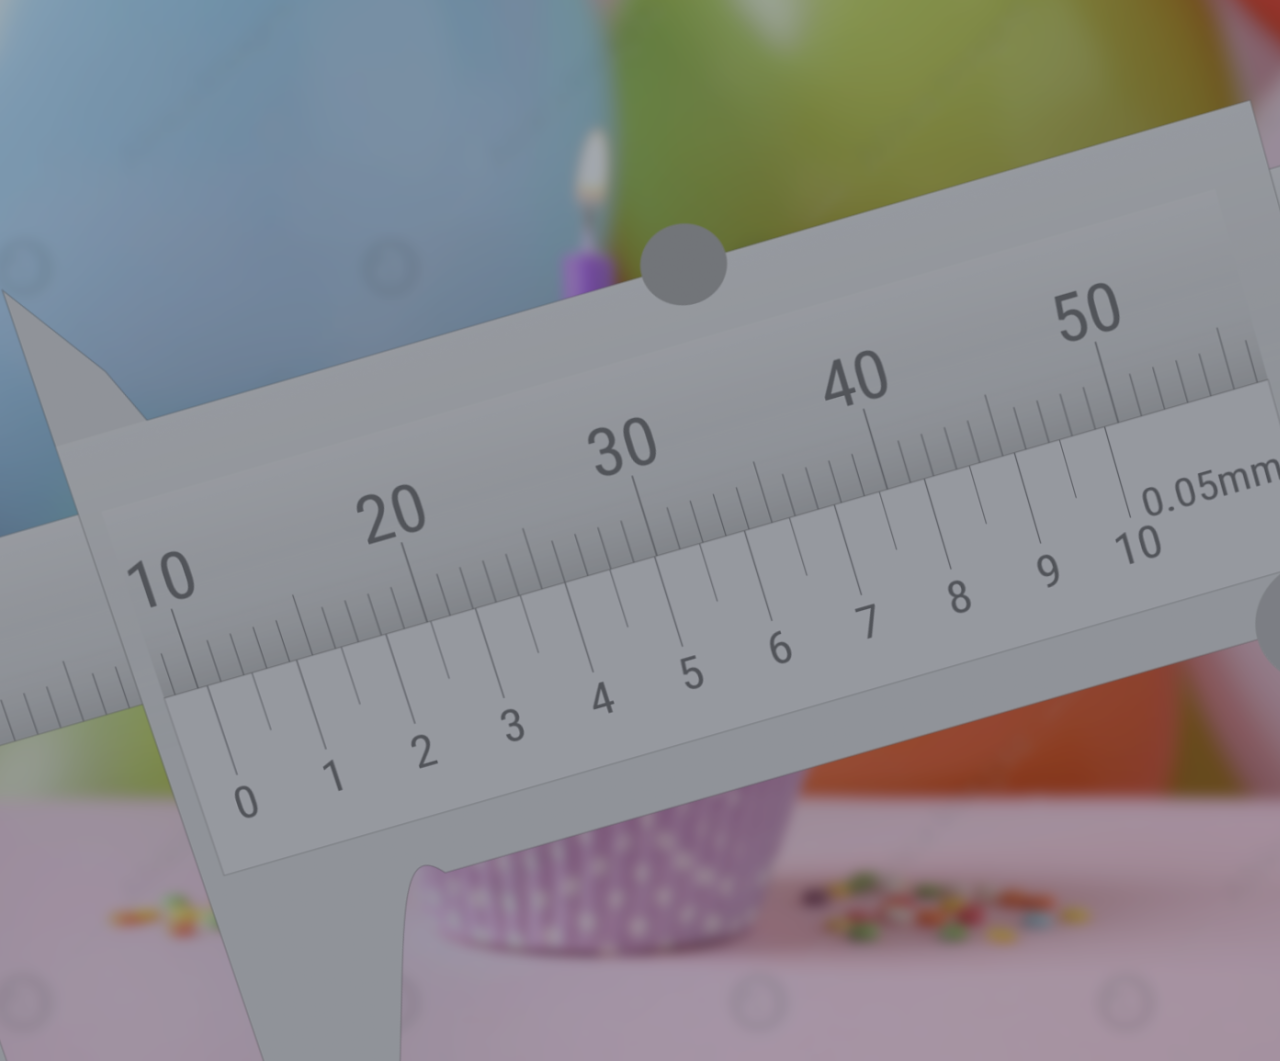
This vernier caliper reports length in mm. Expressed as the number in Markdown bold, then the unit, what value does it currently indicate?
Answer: **10.4** mm
